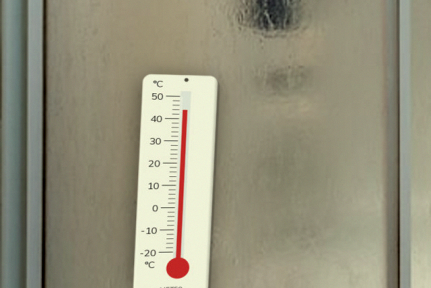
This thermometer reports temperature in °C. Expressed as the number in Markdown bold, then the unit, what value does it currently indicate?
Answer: **44** °C
